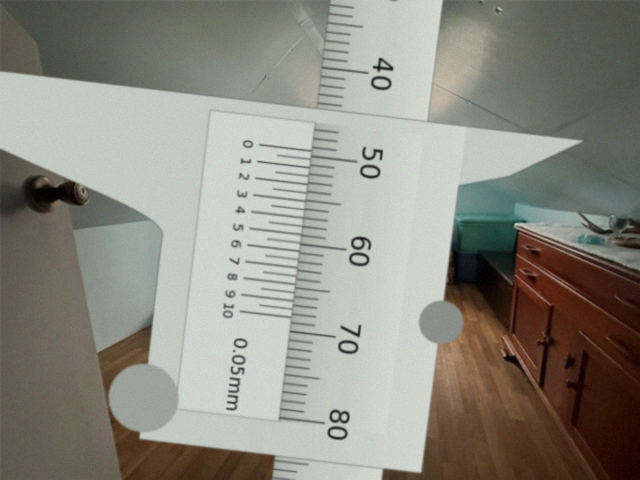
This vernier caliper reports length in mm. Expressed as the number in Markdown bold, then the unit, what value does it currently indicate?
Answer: **49.4** mm
